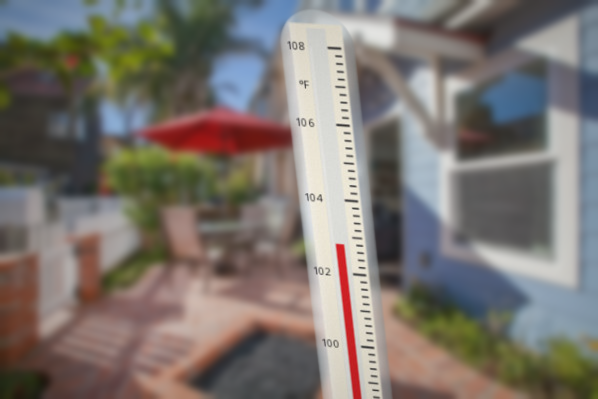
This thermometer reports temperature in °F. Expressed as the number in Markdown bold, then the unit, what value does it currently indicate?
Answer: **102.8** °F
